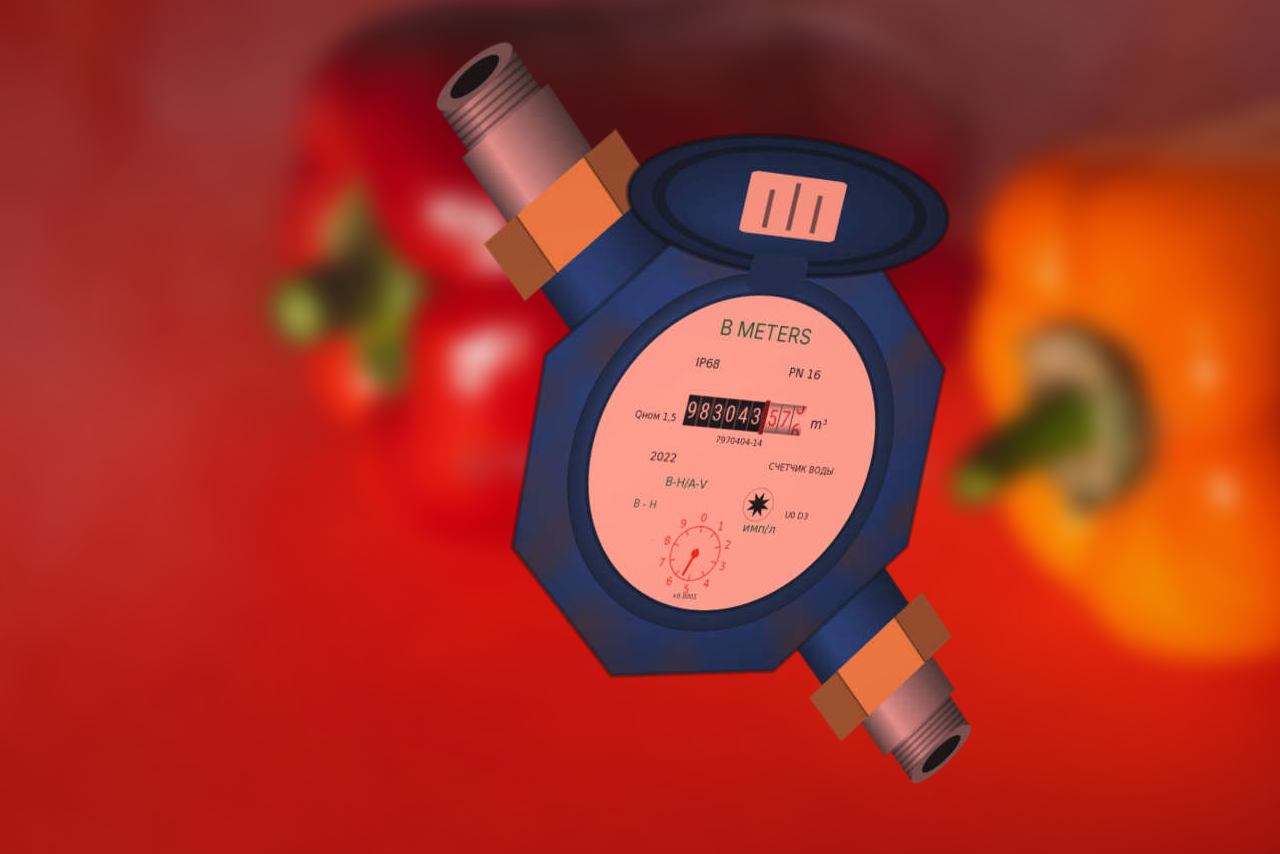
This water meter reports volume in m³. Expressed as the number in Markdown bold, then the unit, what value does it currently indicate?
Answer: **983043.5755** m³
